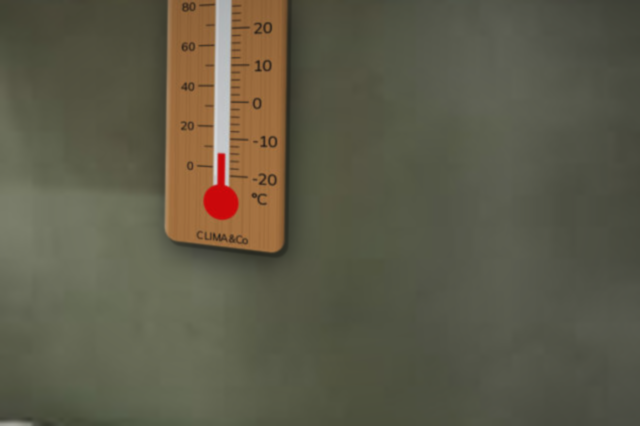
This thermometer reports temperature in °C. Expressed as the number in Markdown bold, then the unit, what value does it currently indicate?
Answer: **-14** °C
